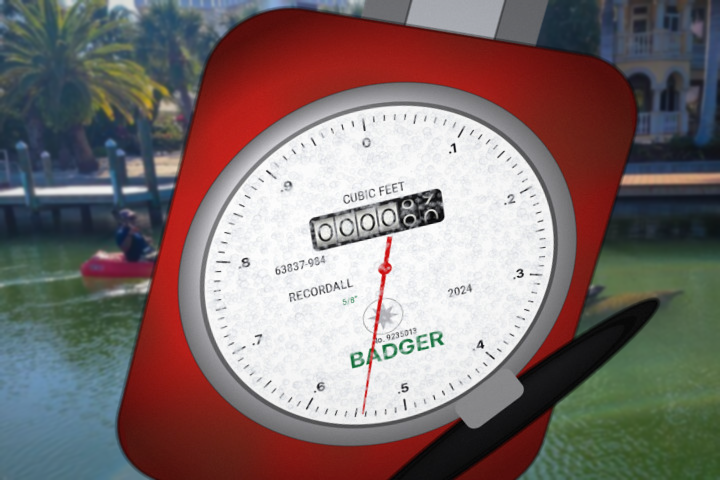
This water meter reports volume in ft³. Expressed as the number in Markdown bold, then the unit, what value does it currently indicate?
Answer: **89.54** ft³
